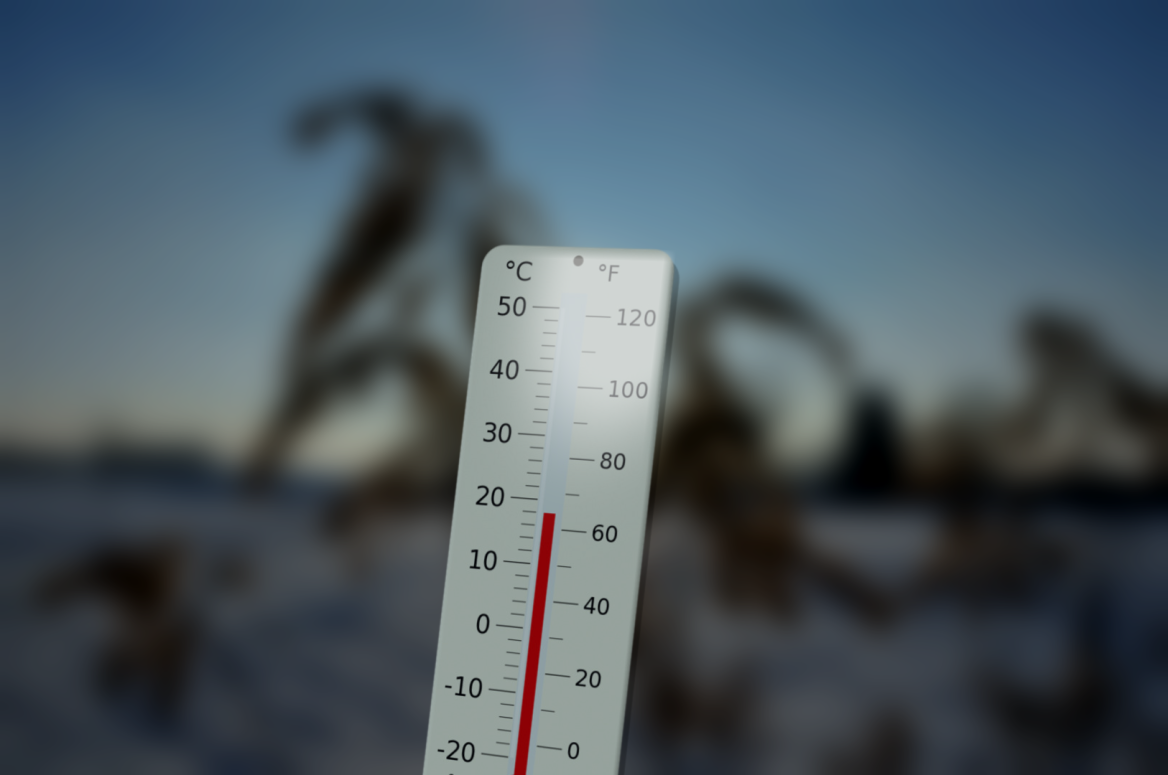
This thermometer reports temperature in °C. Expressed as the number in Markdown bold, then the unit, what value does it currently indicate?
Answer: **18** °C
